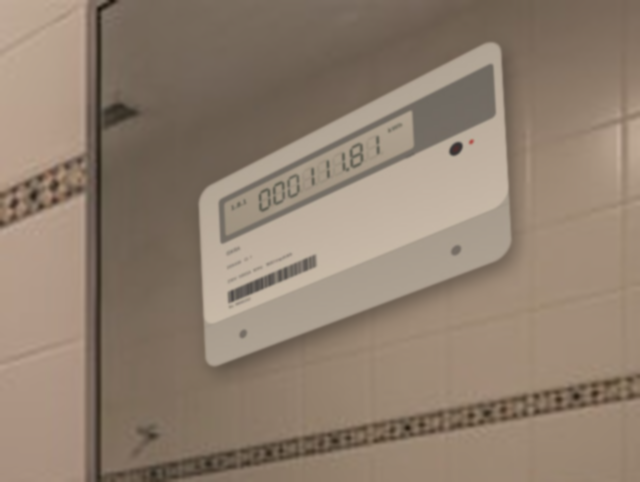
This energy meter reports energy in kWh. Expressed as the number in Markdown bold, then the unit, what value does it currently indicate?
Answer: **111.81** kWh
